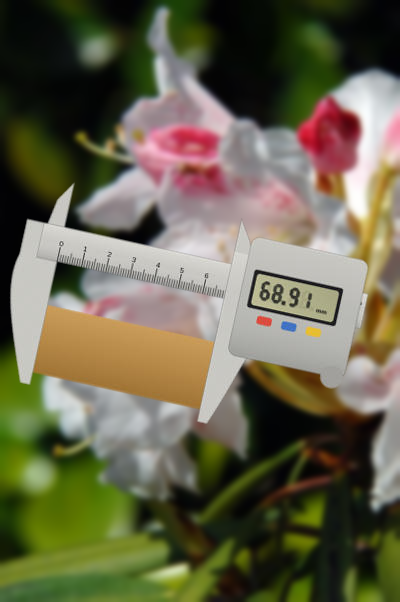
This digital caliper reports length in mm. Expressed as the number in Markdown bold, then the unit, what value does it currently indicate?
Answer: **68.91** mm
